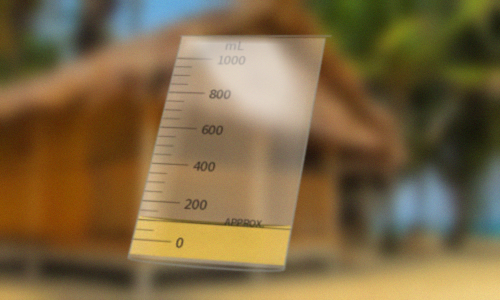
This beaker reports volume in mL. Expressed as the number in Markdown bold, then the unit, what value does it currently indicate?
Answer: **100** mL
